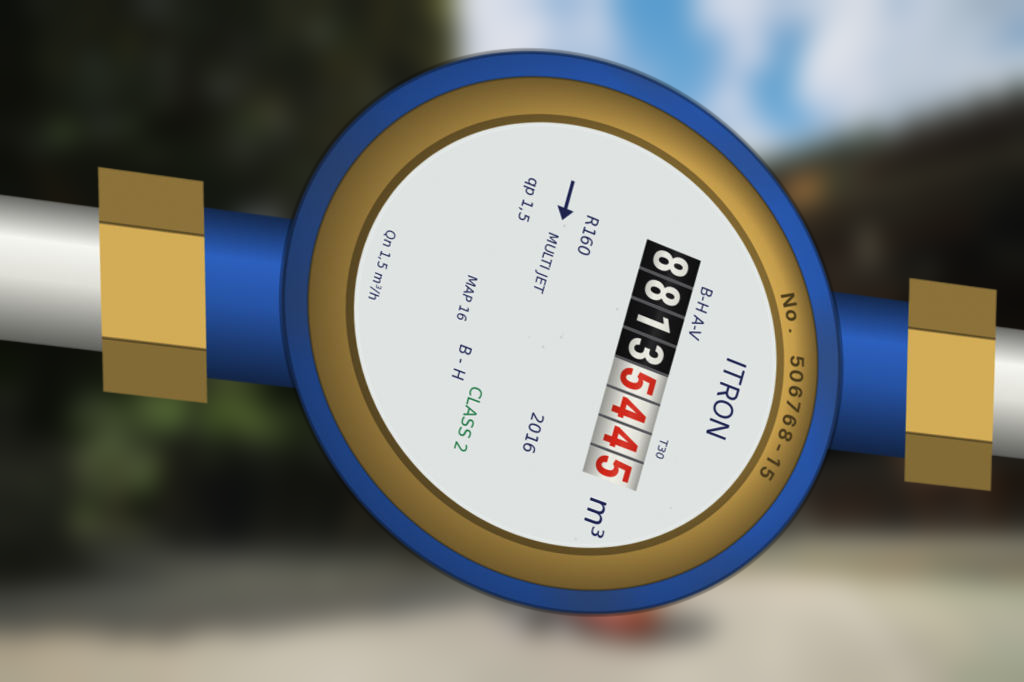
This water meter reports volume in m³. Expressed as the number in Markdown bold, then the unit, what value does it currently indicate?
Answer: **8813.5445** m³
